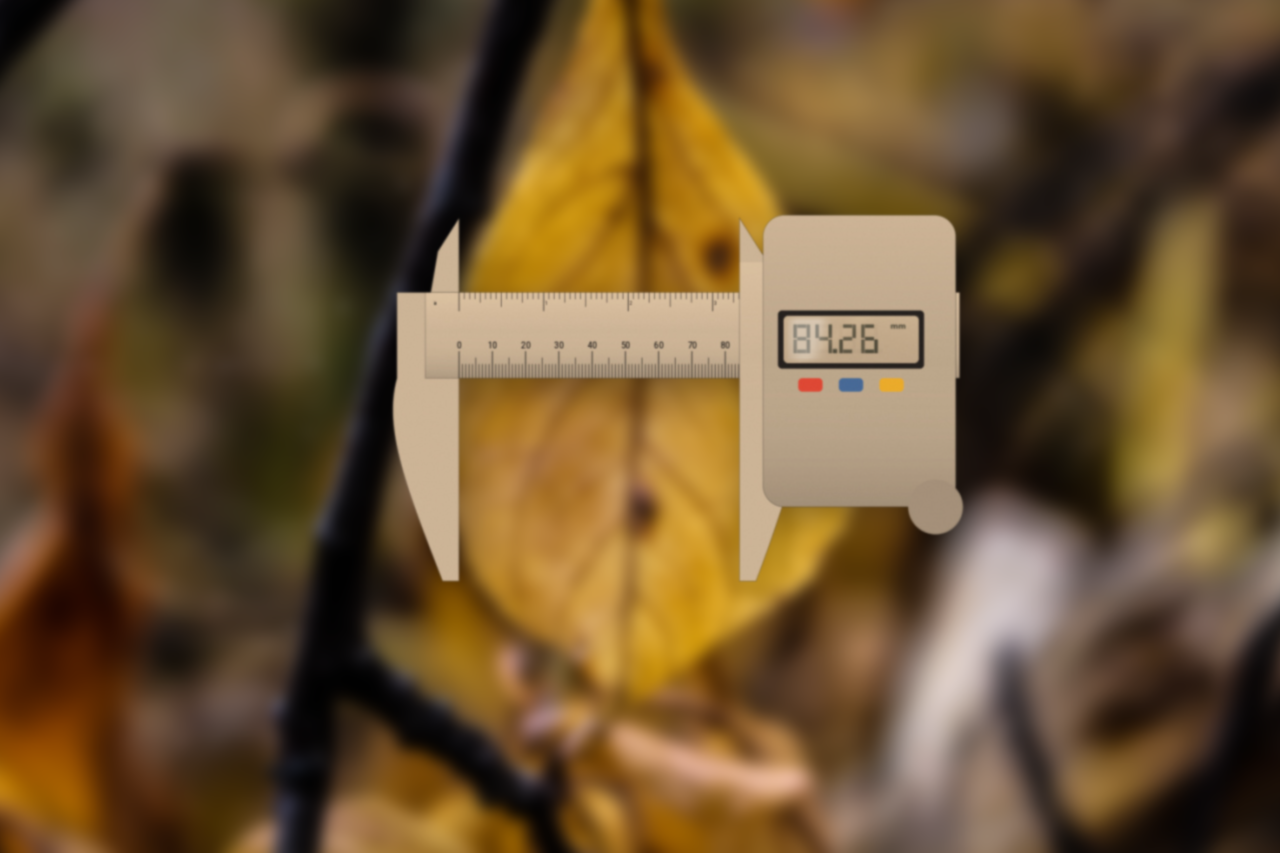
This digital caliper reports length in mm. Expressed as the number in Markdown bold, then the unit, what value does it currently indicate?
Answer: **84.26** mm
